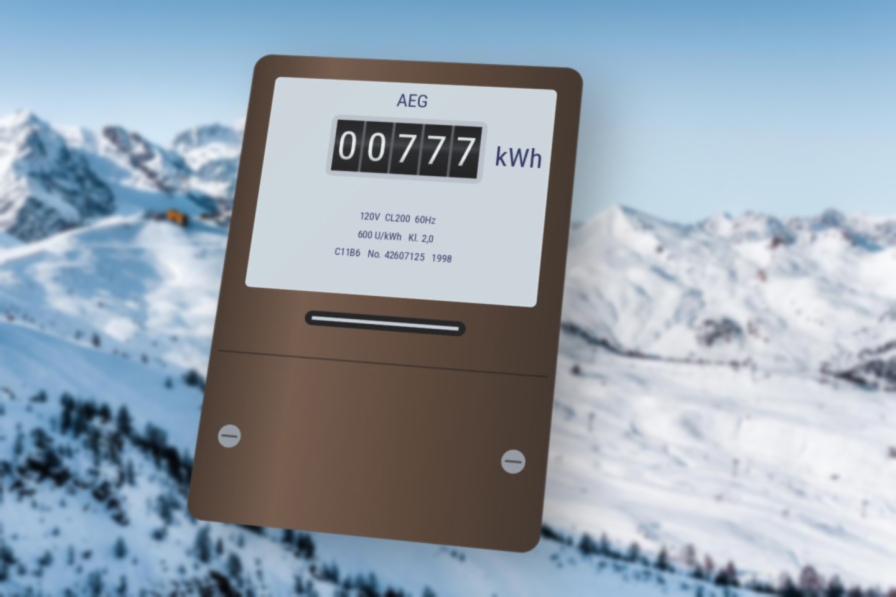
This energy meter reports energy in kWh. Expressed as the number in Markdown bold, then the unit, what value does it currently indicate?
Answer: **777** kWh
